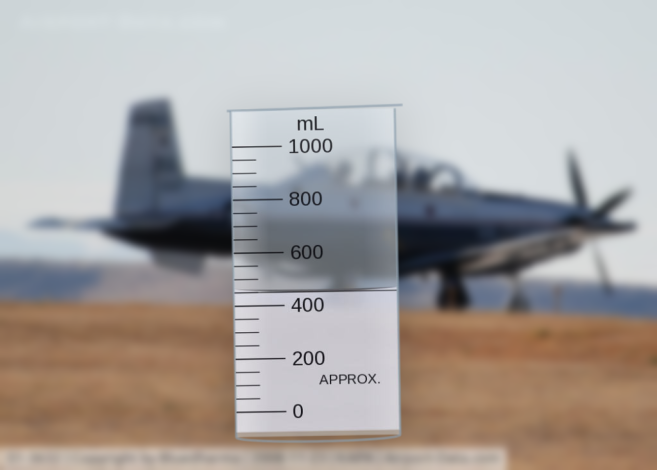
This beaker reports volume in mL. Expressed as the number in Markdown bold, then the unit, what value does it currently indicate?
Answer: **450** mL
